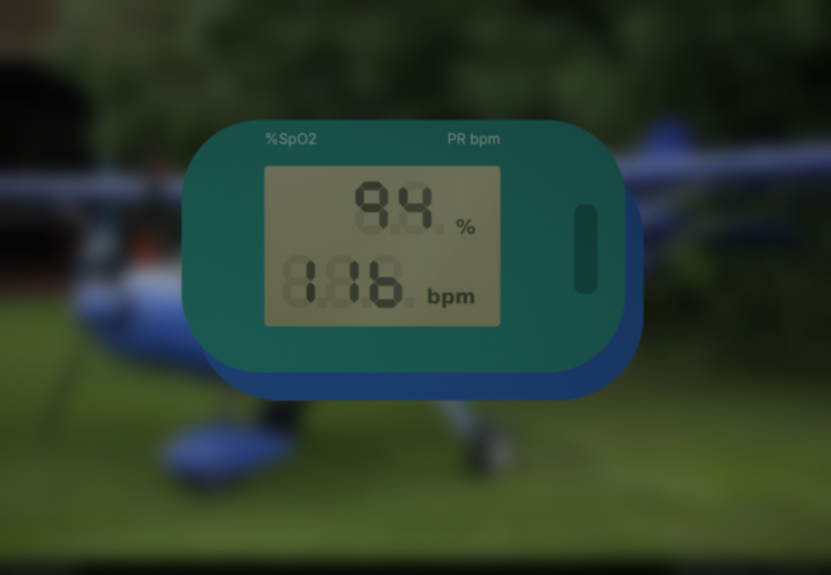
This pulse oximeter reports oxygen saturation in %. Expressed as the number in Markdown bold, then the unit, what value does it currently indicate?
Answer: **94** %
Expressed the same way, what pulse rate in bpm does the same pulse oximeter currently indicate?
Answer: **116** bpm
